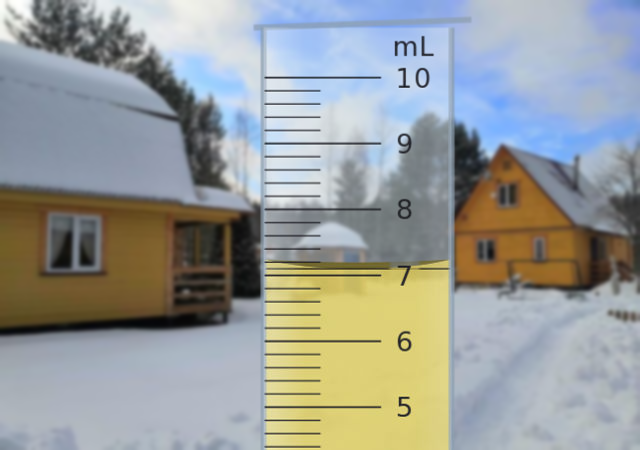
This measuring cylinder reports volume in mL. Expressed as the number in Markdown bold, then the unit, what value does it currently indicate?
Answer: **7.1** mL
